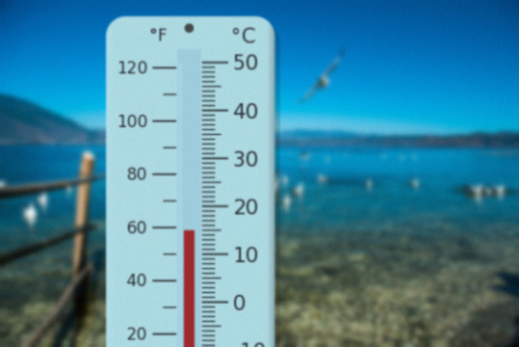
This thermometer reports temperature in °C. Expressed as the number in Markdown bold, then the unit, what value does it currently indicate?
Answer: **15** °C
